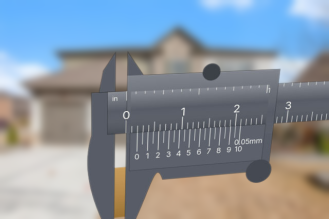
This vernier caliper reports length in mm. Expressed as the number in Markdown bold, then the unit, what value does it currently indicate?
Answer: **2.0** mm
